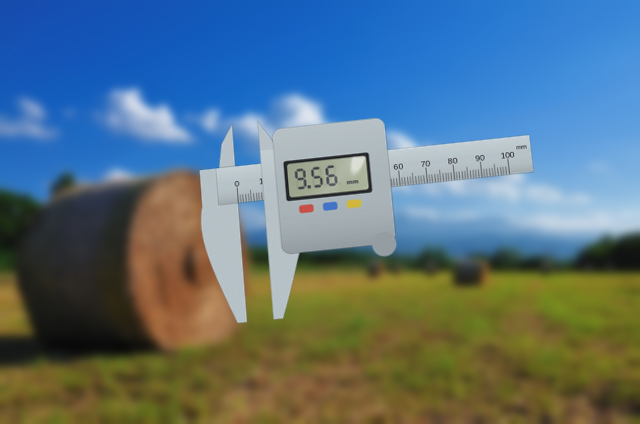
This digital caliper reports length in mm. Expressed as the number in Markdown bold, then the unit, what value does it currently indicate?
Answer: **9.56** mm
